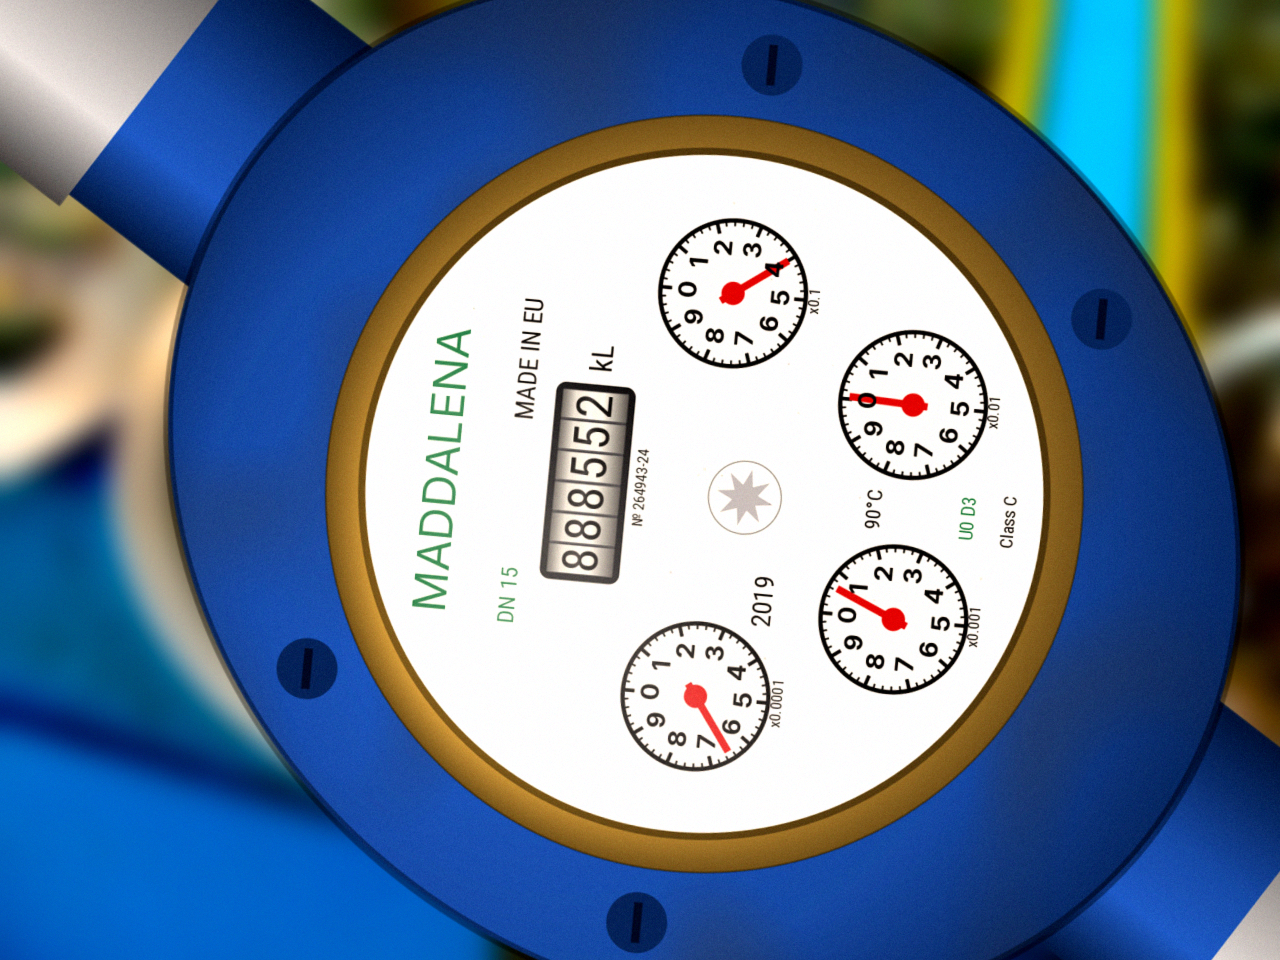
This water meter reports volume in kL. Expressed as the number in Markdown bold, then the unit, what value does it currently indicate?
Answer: **888552.4006** kL
